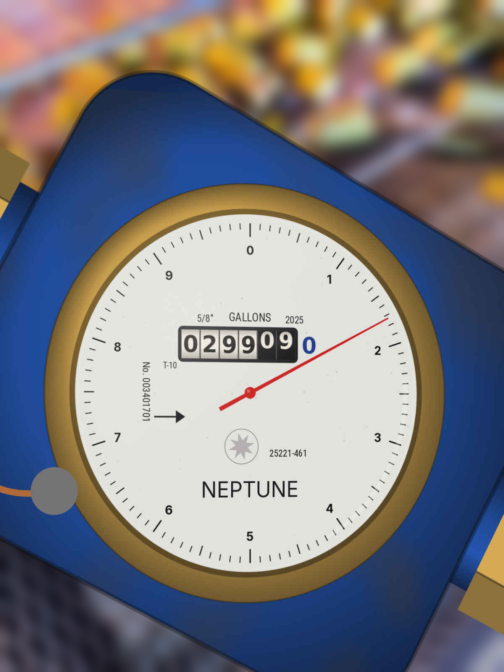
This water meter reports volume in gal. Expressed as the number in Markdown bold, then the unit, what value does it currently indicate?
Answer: **299091.7** gal
